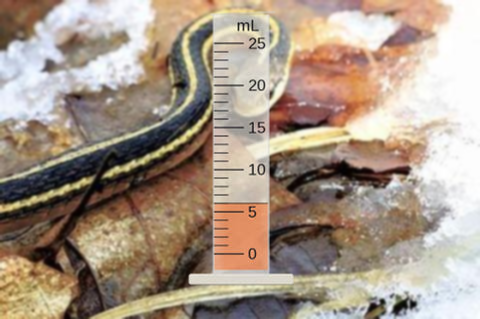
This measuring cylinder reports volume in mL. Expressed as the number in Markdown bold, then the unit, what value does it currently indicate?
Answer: **6** mL
